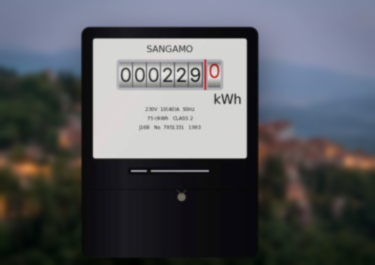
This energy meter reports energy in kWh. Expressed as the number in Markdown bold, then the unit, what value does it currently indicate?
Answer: **229.0** kWh
